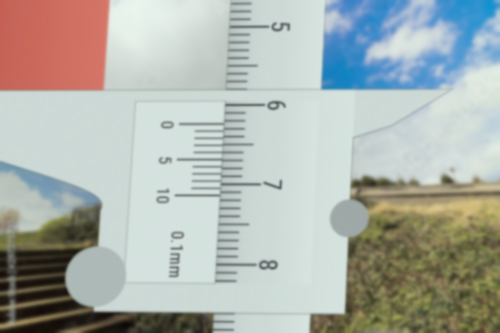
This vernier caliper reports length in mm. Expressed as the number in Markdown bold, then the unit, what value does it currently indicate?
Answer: **62.4** mm
